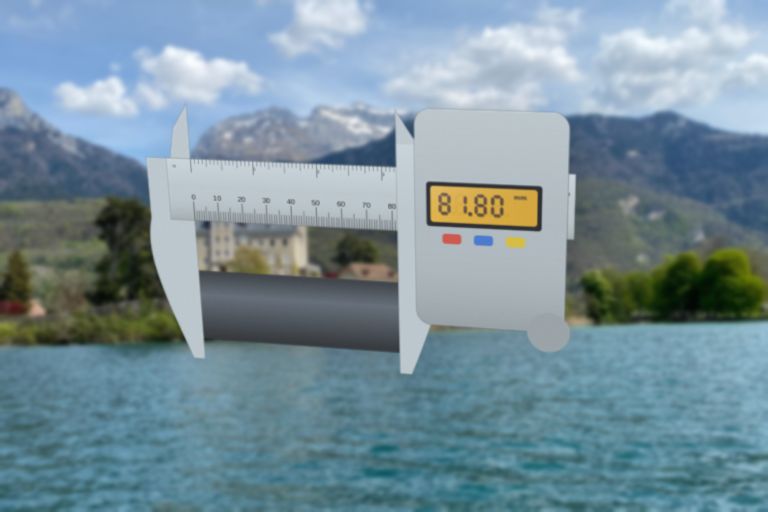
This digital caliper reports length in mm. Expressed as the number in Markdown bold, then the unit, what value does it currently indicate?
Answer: **81.80** mm
